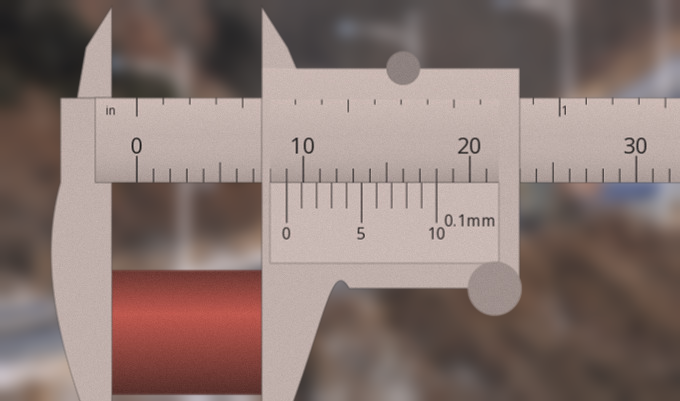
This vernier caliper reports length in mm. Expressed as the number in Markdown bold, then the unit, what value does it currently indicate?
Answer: **9.0** mm
